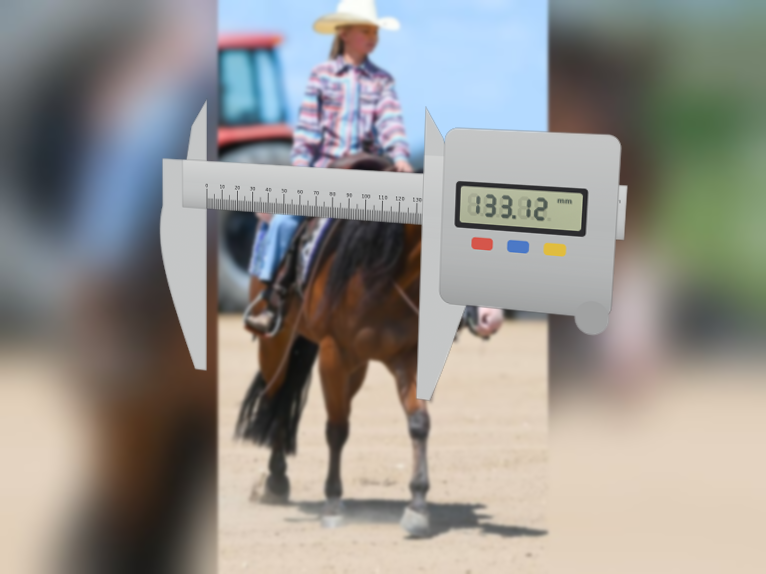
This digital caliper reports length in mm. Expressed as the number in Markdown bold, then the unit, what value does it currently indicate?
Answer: **133.12** mm
